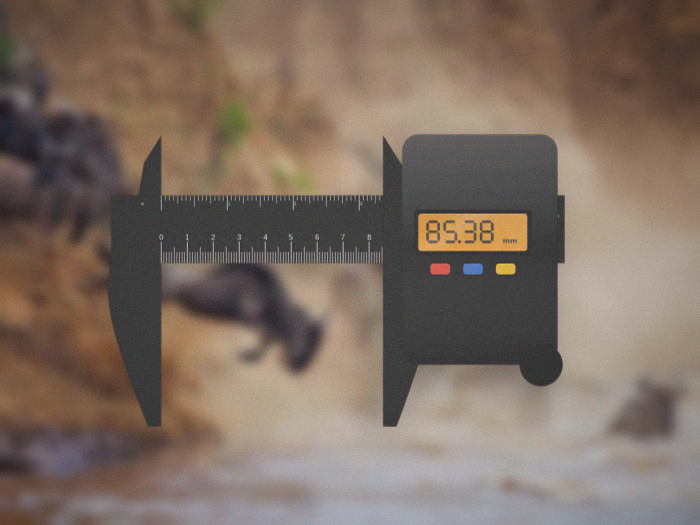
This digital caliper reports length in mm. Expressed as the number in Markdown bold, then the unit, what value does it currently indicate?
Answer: **85.38** mm
